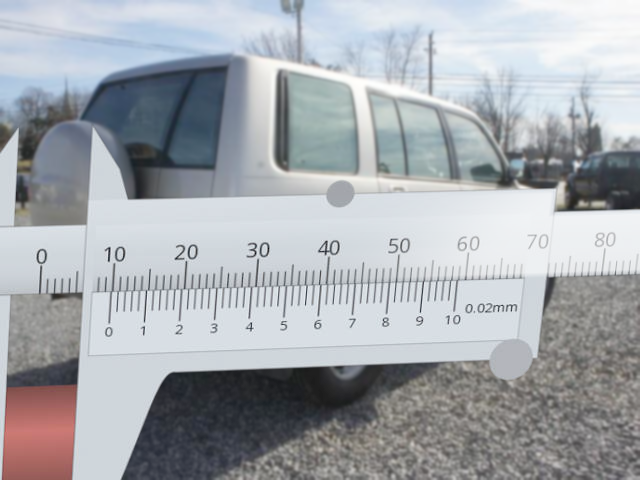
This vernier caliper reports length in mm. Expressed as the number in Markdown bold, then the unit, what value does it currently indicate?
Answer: **9.8** mm
